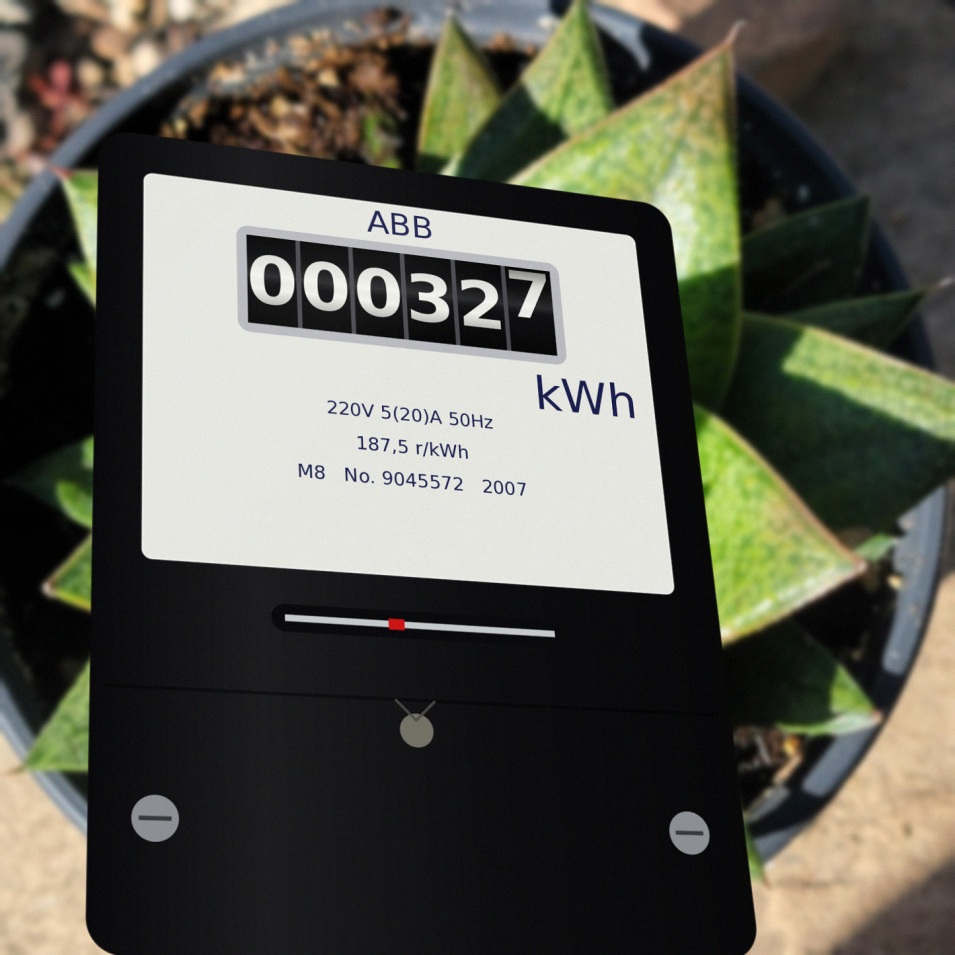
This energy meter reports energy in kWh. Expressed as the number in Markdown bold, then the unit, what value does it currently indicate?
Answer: **327** kWh
